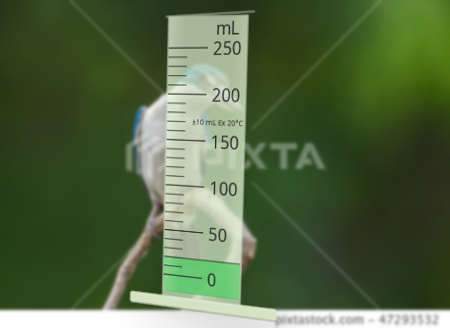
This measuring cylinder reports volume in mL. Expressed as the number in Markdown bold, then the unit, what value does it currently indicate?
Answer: **20** mL
